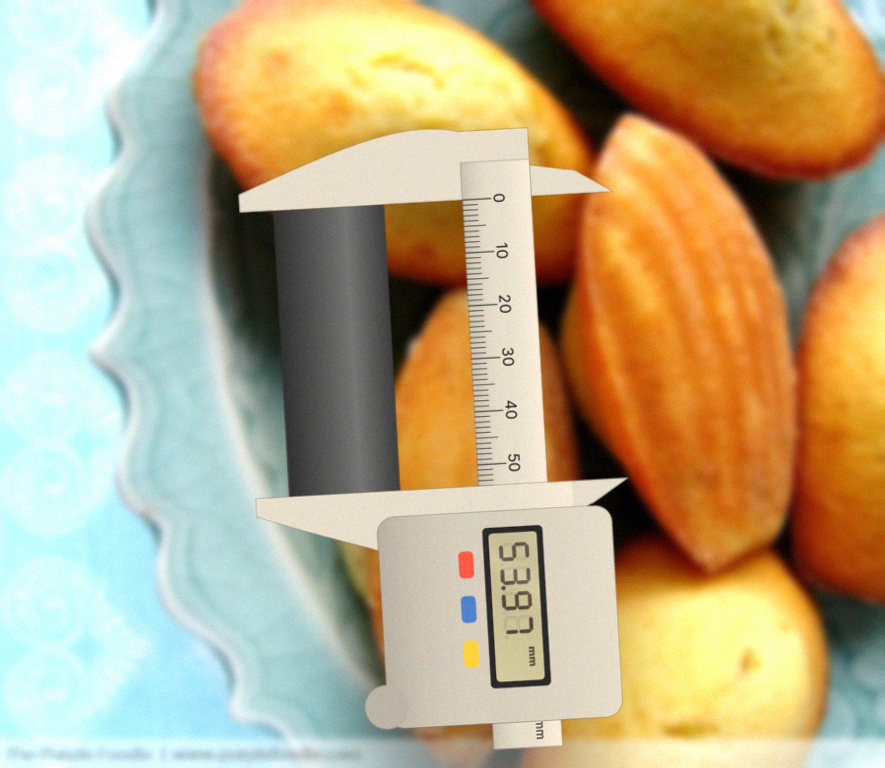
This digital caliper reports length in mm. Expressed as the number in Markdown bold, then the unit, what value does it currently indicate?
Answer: **53.97** mm
